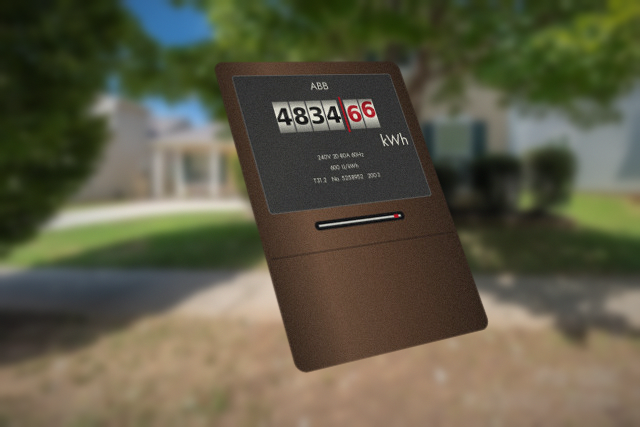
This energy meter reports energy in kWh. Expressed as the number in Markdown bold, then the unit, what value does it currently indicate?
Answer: **4834.66** kWh
